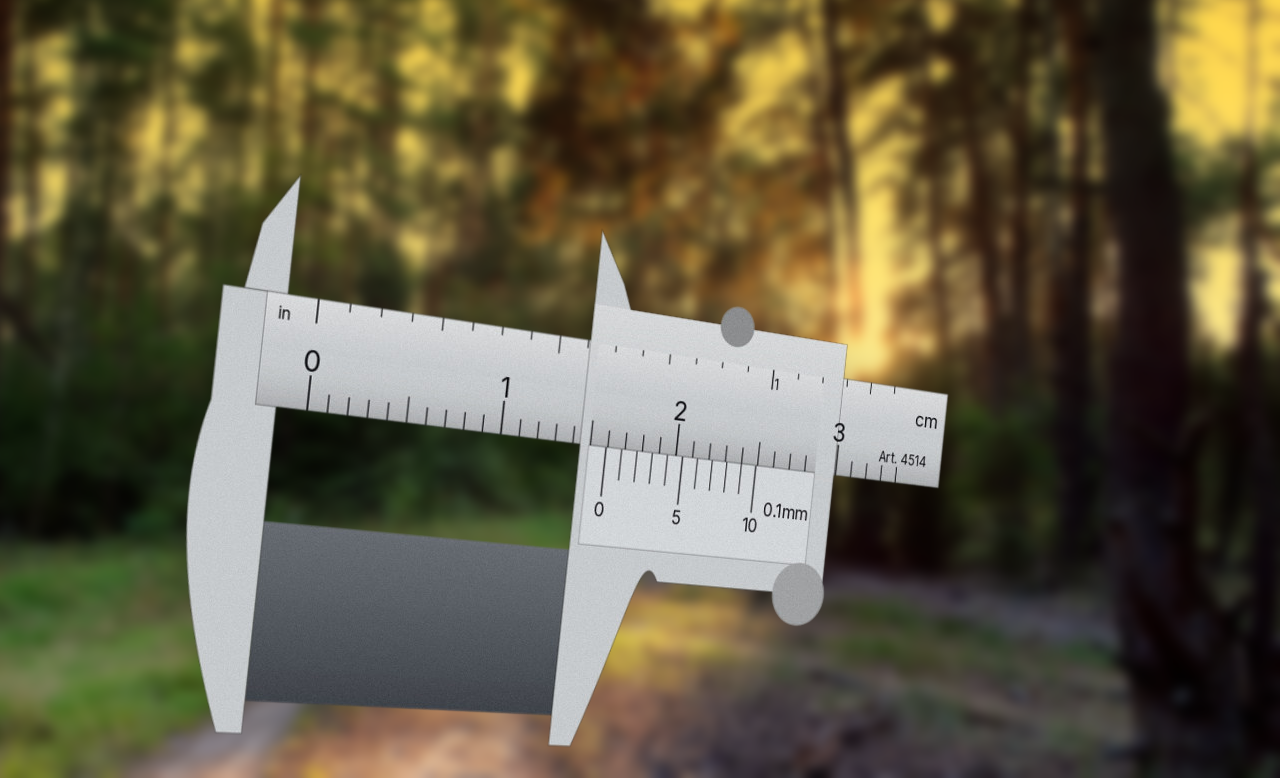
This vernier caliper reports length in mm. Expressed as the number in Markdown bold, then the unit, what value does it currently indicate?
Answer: **15.9** mm
